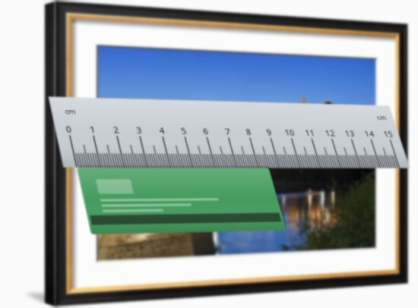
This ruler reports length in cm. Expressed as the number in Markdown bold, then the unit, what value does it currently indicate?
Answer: **8.5** cm
